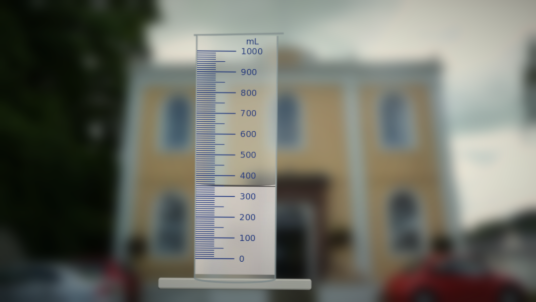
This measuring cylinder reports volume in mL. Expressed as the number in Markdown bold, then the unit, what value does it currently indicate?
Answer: **350** mL
